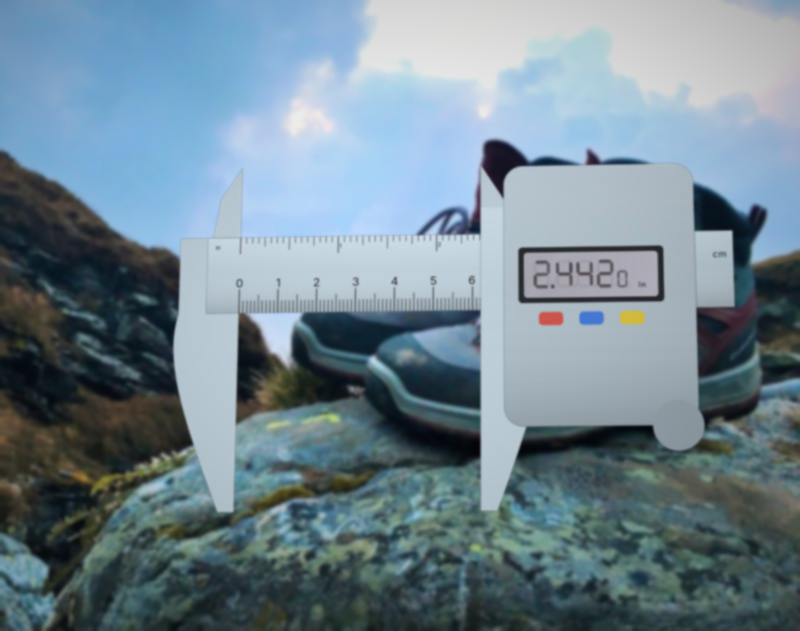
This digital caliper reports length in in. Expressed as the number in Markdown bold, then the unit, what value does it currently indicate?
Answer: **2.4420** in
